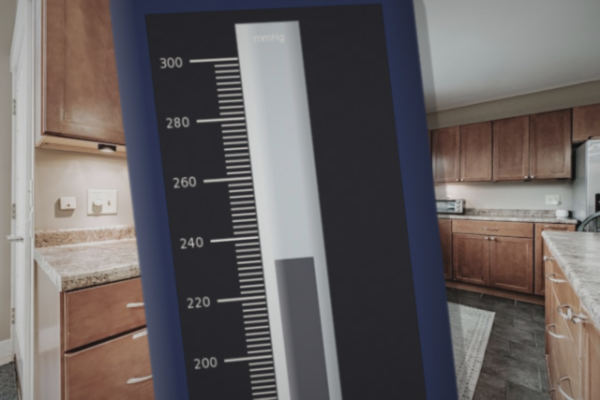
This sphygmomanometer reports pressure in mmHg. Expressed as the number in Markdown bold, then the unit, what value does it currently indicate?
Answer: **232** mmHg
